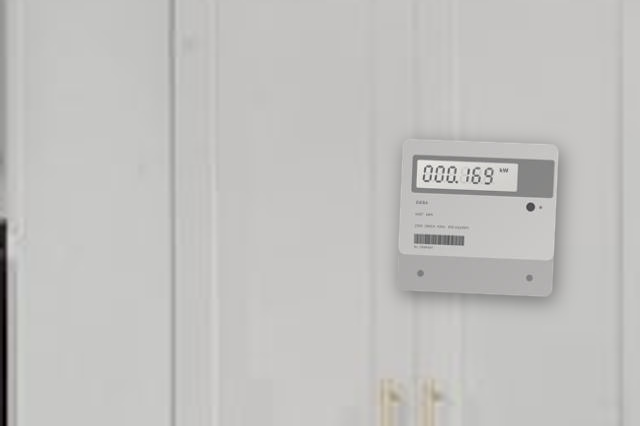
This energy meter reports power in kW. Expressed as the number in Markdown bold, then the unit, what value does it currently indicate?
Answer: **0.169** kW
